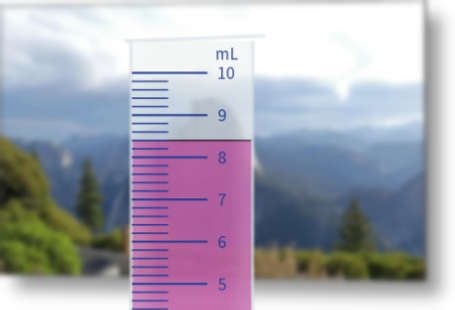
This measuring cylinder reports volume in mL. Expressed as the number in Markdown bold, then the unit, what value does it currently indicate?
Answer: **8.4** mL
